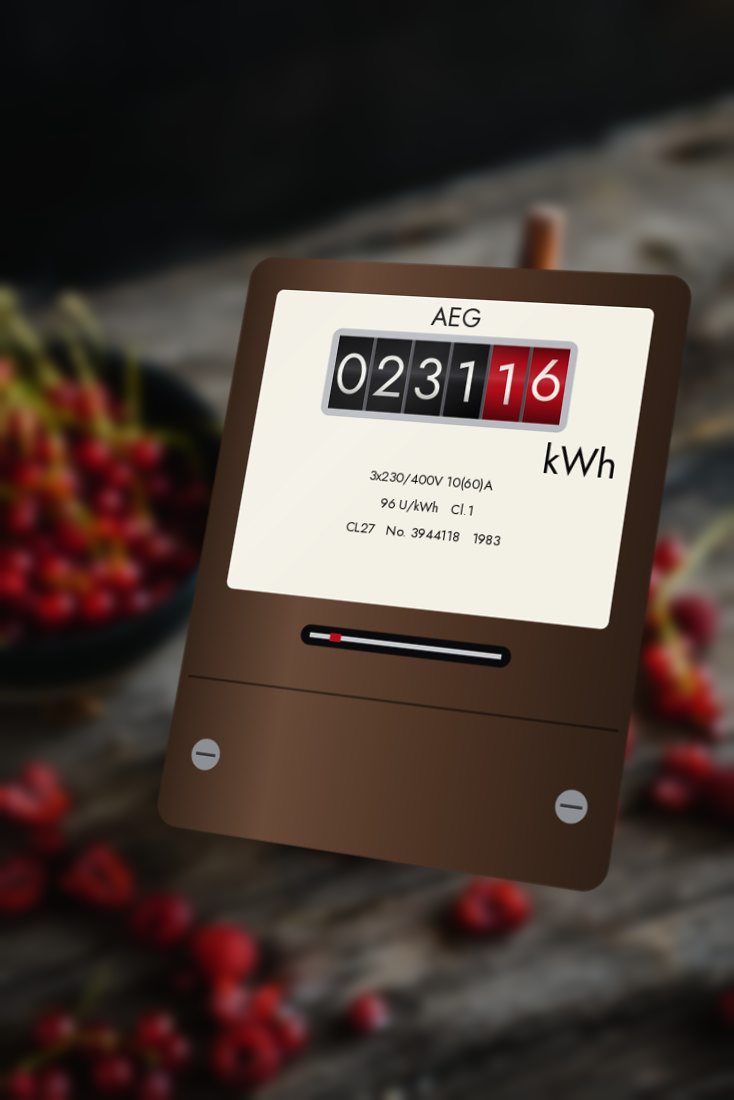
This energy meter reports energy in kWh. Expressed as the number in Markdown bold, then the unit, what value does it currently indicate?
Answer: **231.16** kWh
